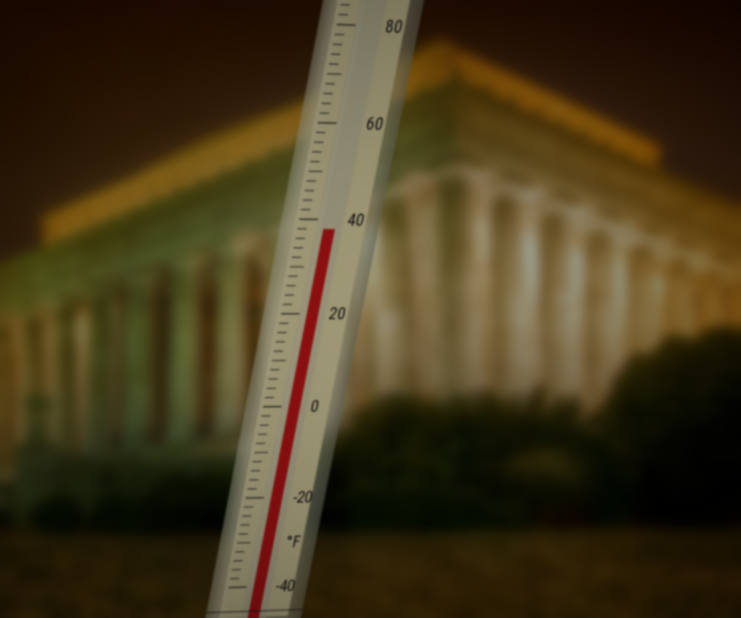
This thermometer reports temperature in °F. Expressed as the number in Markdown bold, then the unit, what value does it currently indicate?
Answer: **38** °F
